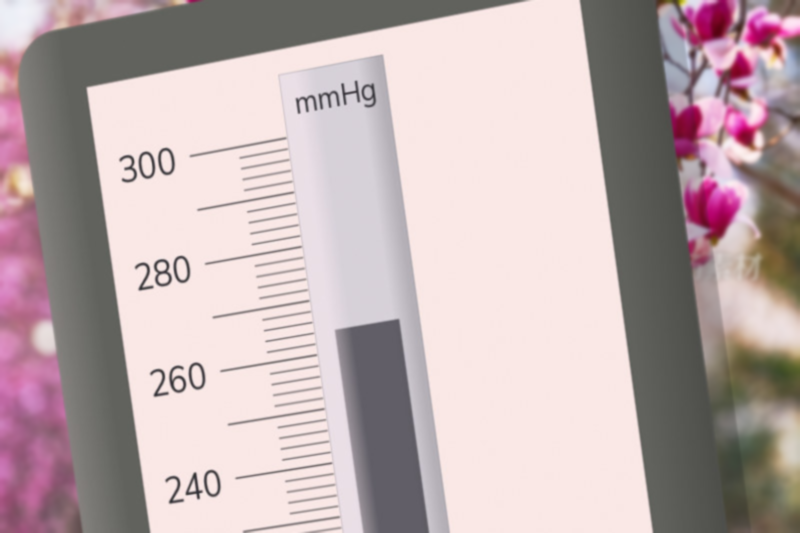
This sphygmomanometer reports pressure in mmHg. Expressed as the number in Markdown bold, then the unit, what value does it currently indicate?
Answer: **264** mmHg
